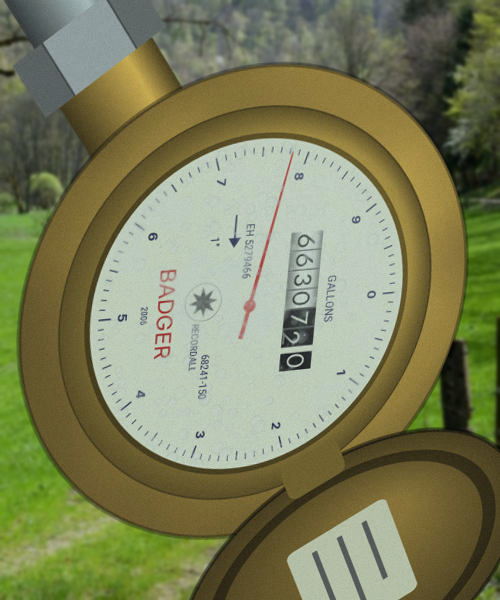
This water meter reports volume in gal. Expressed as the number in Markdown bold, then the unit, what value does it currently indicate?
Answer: **6630717.8** gal
